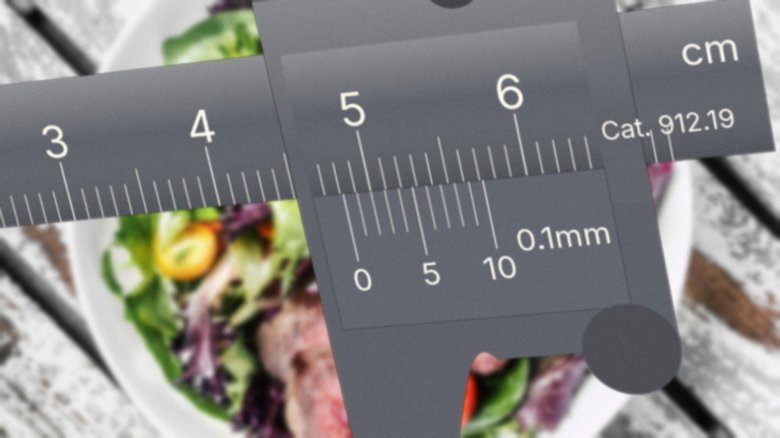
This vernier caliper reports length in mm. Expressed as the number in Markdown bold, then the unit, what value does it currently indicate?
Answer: **48.2** mm
